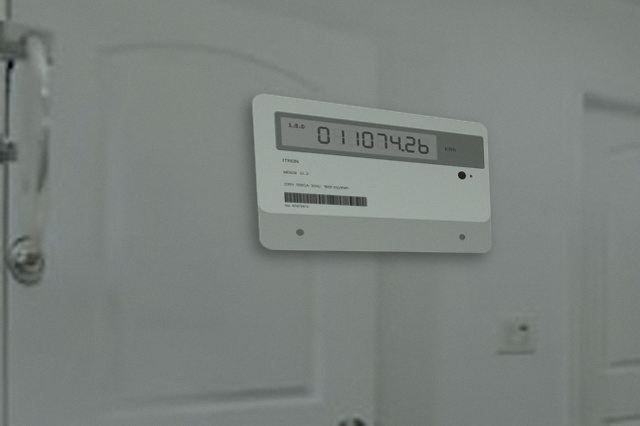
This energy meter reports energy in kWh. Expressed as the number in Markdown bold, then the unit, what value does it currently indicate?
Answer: **11074.26** kWh
